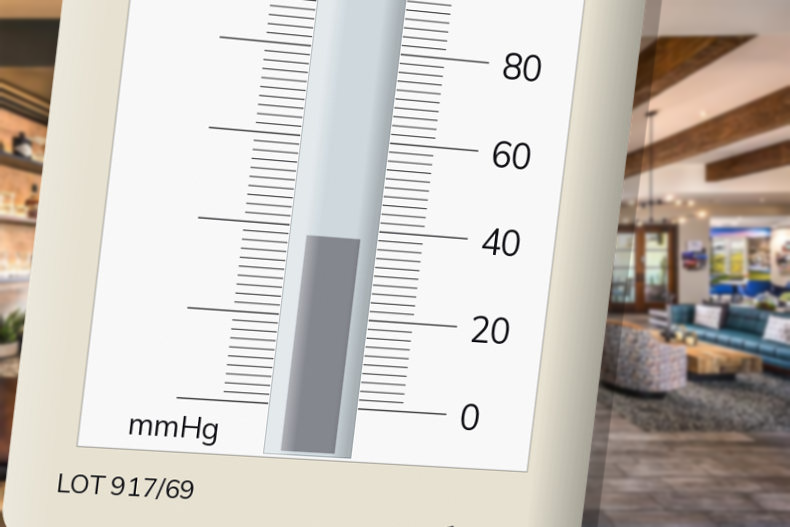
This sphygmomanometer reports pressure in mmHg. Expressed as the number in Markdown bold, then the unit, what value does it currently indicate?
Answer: **38** mmHg
